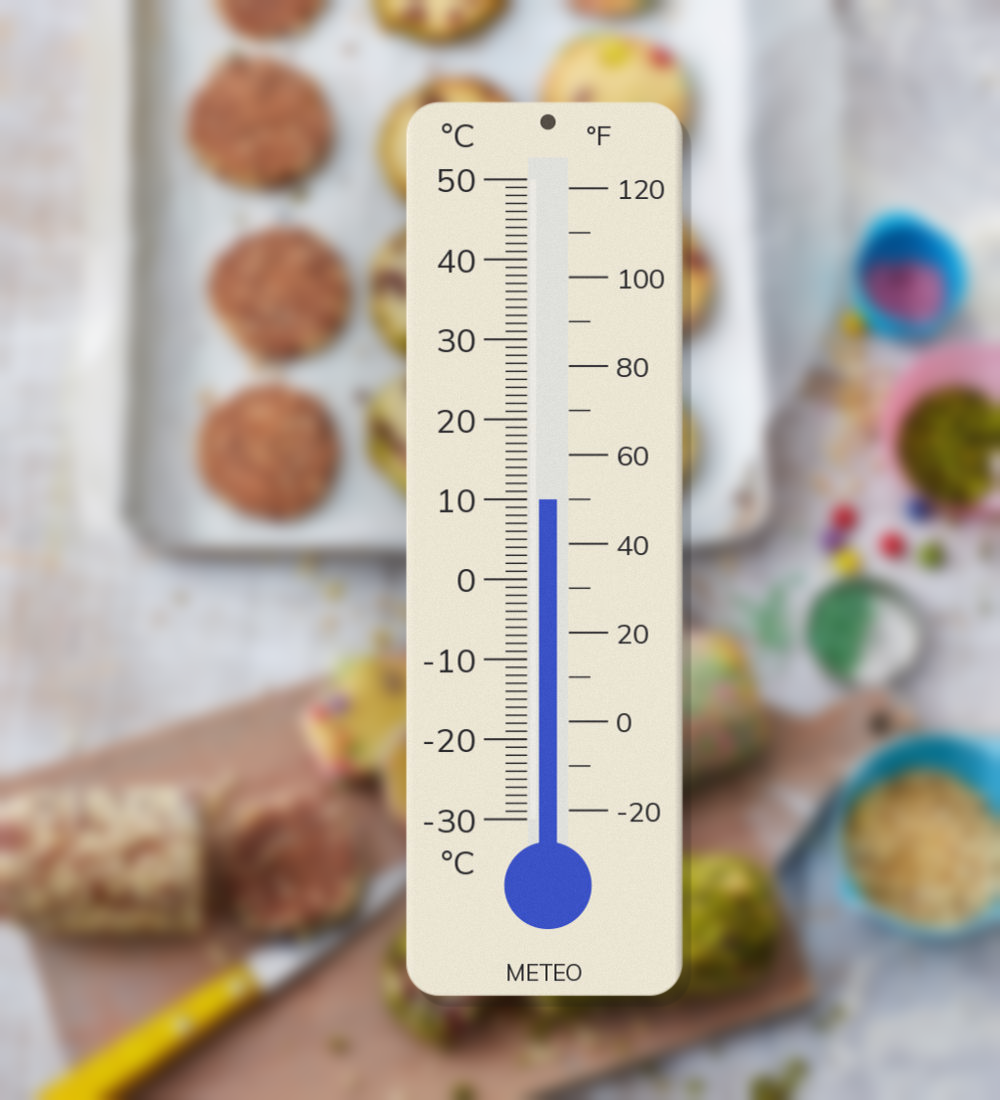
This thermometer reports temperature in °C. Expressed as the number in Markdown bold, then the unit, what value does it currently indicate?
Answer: **10** °C
